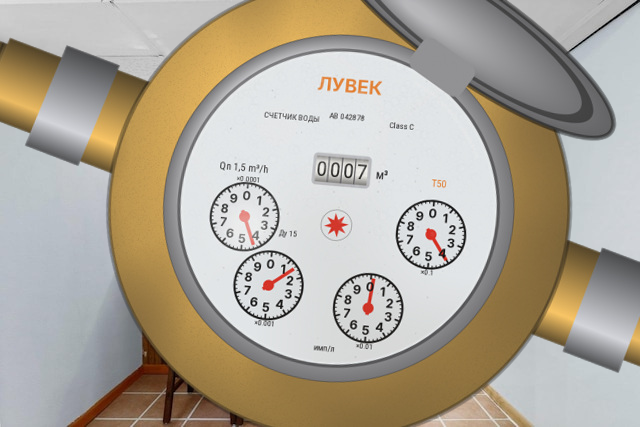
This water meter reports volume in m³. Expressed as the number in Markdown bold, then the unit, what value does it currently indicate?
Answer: **7.4014** m³
